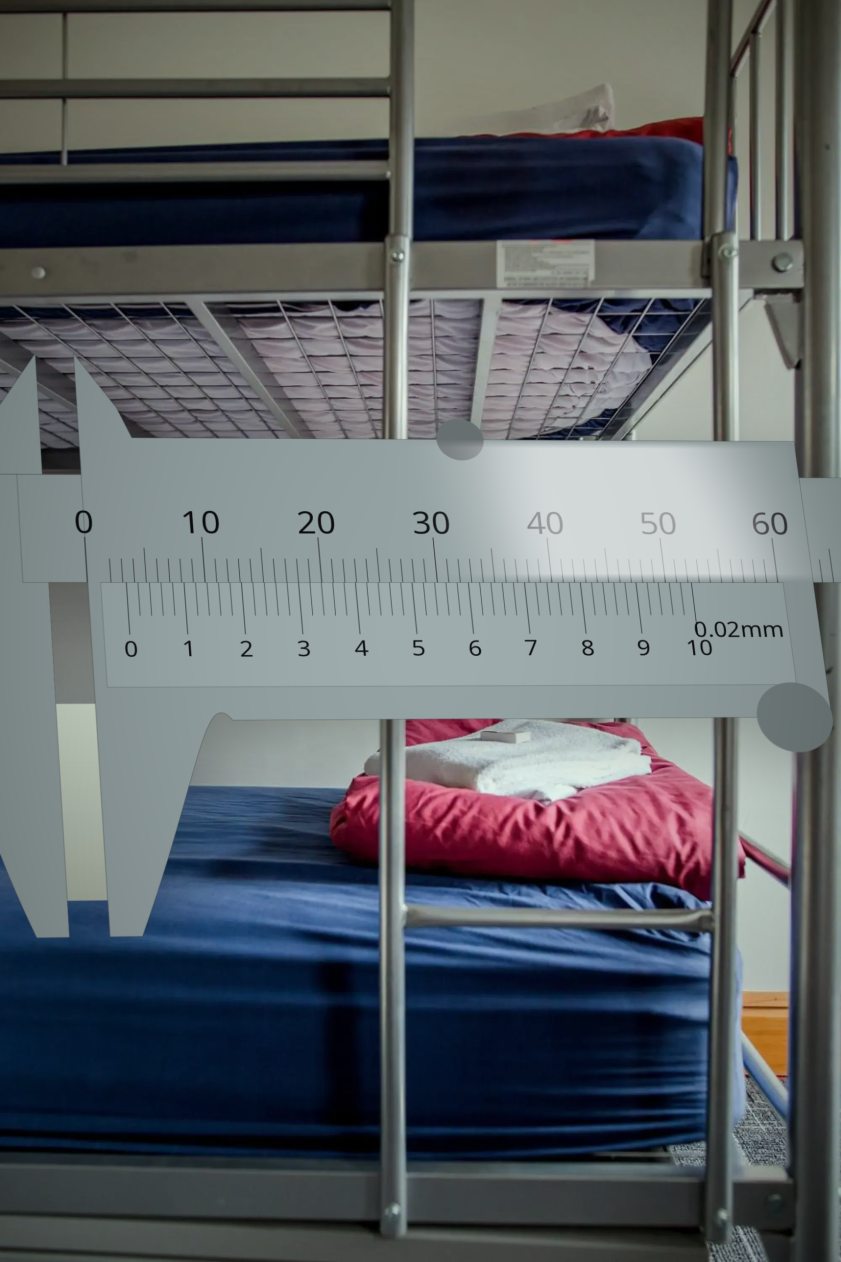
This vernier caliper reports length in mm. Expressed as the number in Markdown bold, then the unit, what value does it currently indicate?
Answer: **3.3** mm
